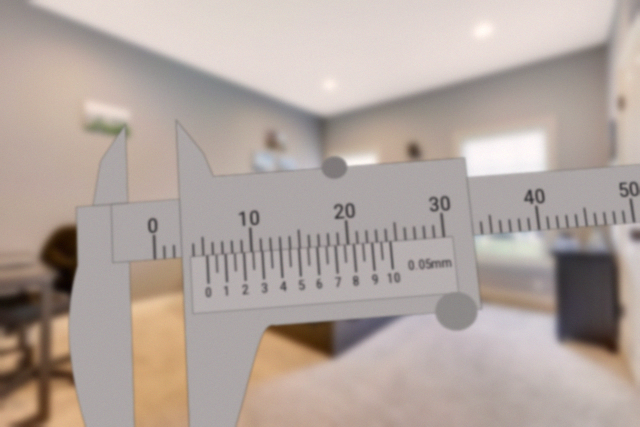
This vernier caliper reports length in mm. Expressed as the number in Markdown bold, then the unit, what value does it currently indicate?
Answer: **5.4** mm
